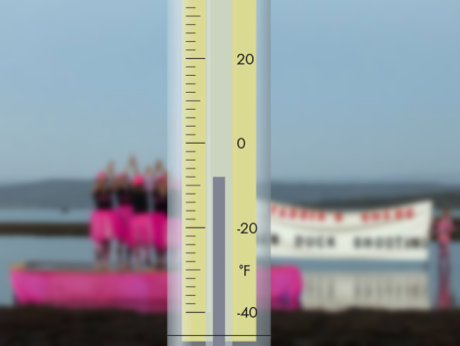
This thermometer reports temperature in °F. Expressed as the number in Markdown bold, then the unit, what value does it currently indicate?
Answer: **-8** °F
